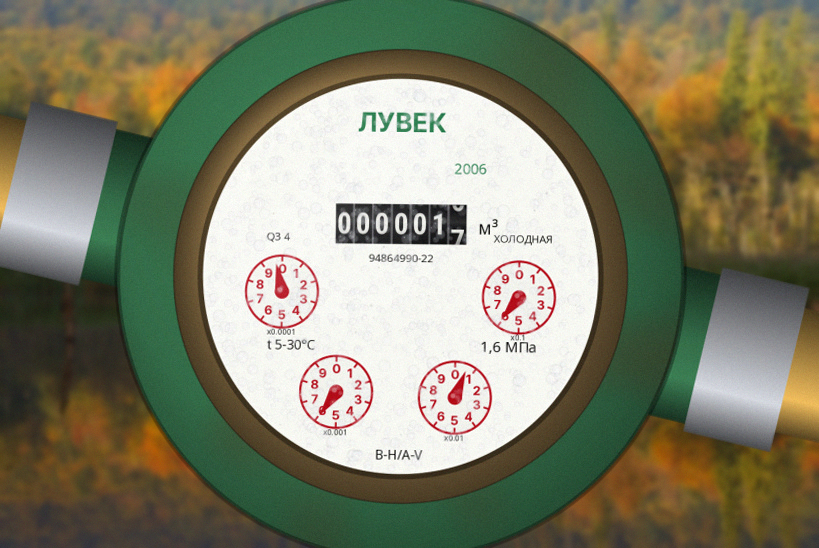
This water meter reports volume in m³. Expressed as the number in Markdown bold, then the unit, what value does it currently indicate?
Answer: **16.6059** m³
